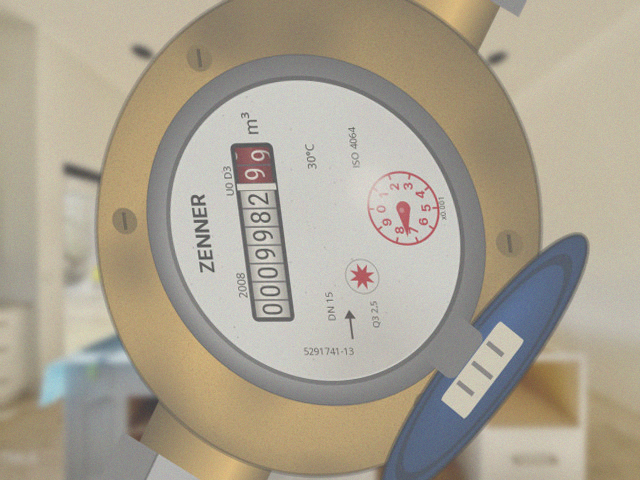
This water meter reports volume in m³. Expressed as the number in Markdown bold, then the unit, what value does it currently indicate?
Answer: **9982.987** m³
